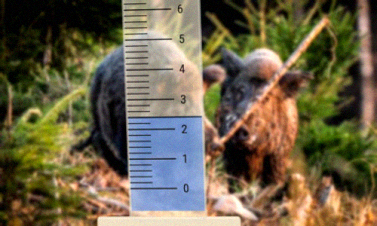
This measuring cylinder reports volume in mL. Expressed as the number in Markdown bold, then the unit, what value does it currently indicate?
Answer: **2.4** mL
